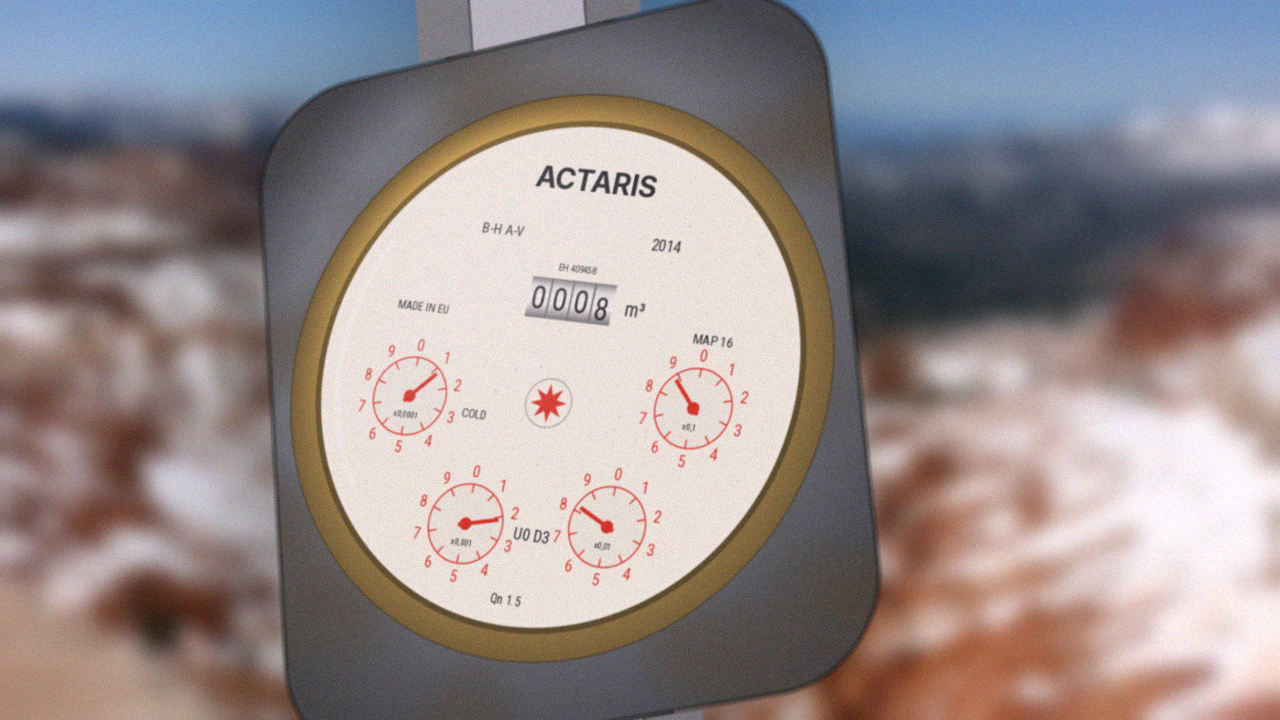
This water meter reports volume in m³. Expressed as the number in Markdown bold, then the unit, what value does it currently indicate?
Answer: **7.8821** m³
